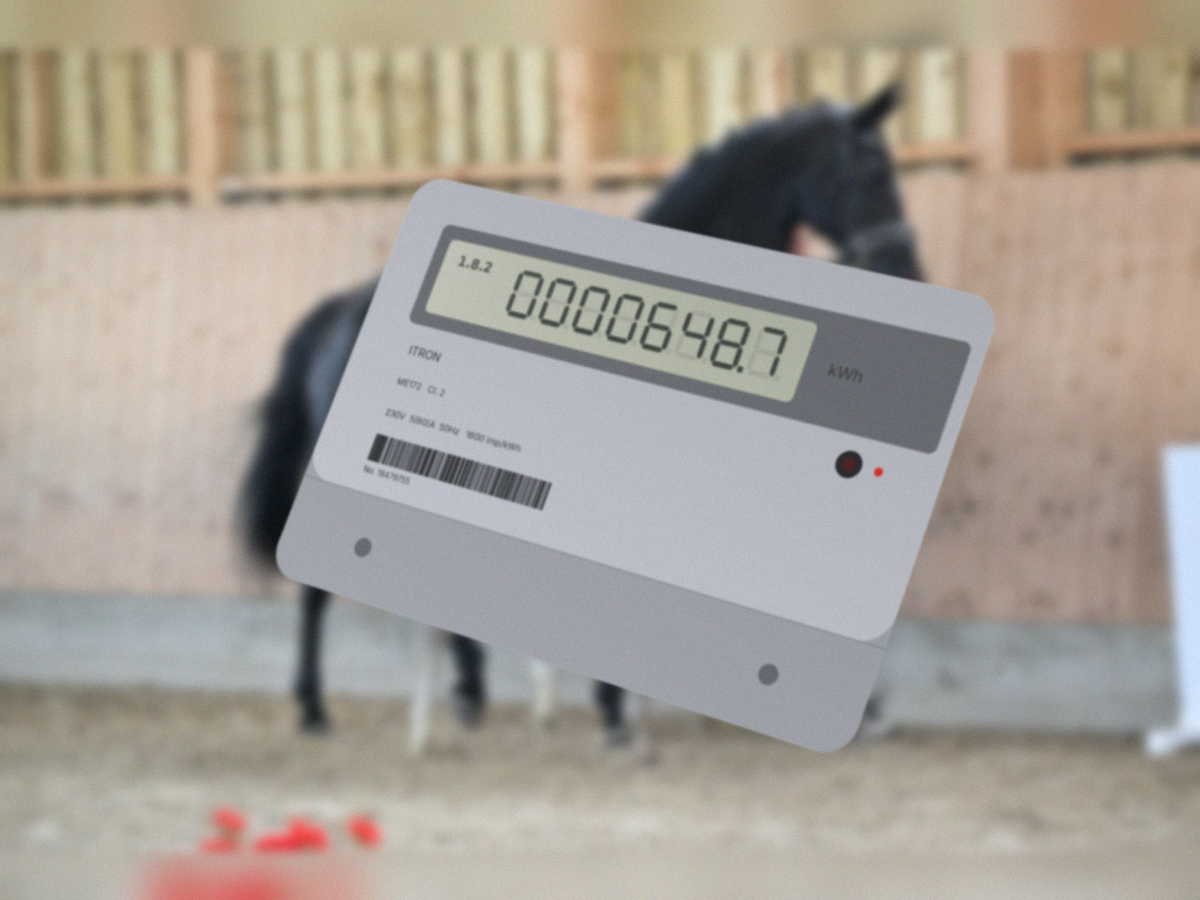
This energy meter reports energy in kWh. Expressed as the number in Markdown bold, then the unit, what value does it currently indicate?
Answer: **648.7** kWh
